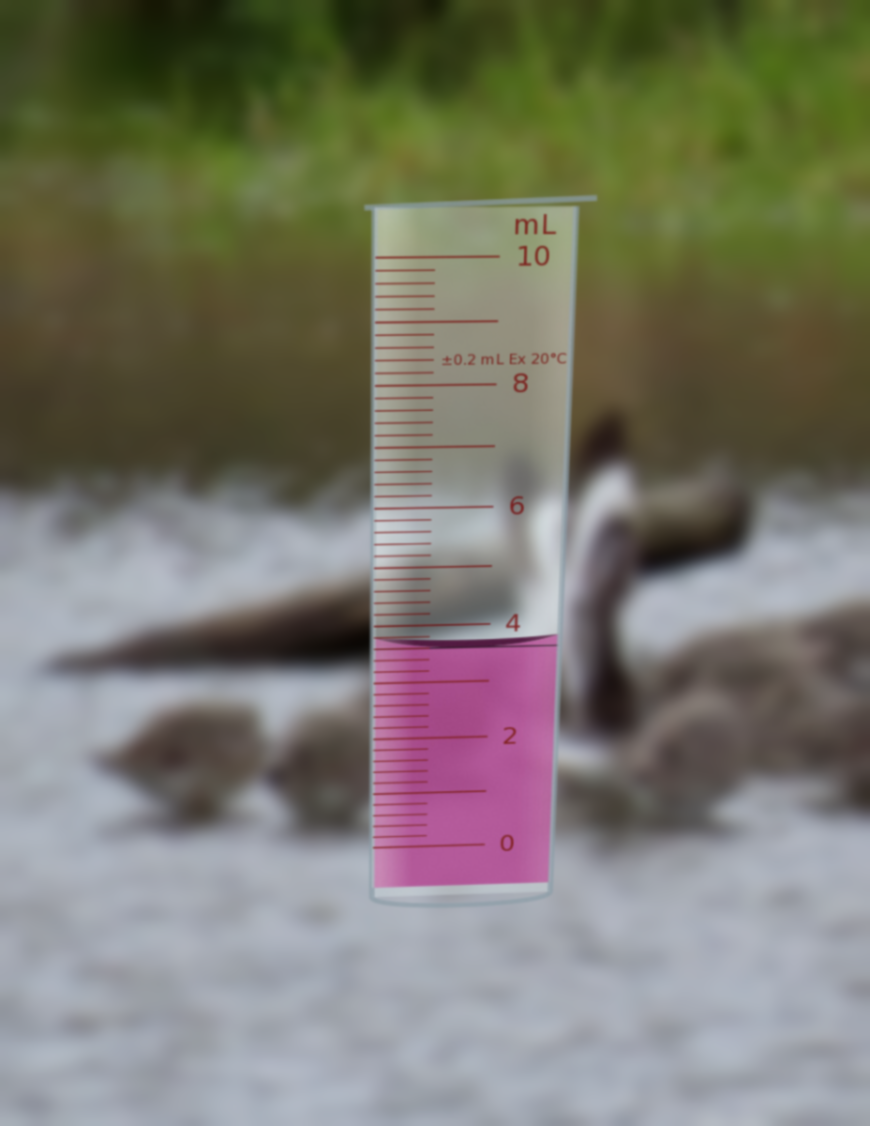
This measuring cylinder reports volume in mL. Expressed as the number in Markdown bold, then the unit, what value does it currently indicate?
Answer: **3.6** mL
